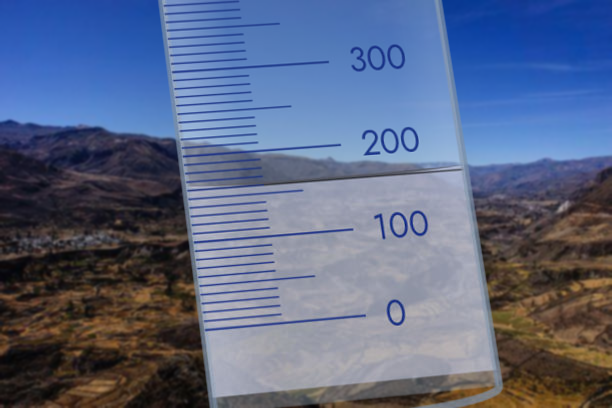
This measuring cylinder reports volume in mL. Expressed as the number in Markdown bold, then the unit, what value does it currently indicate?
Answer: **160** mL
